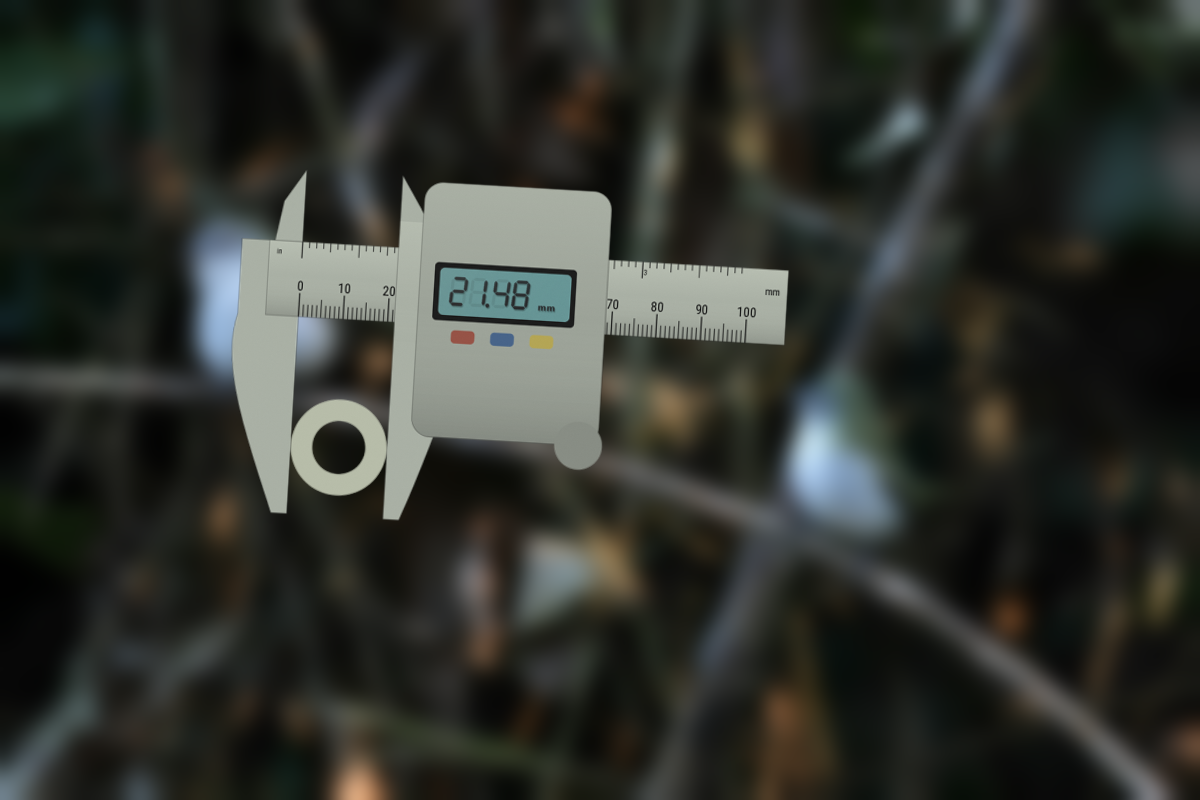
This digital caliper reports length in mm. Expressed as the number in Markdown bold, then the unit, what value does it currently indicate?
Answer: **21.48** mm
